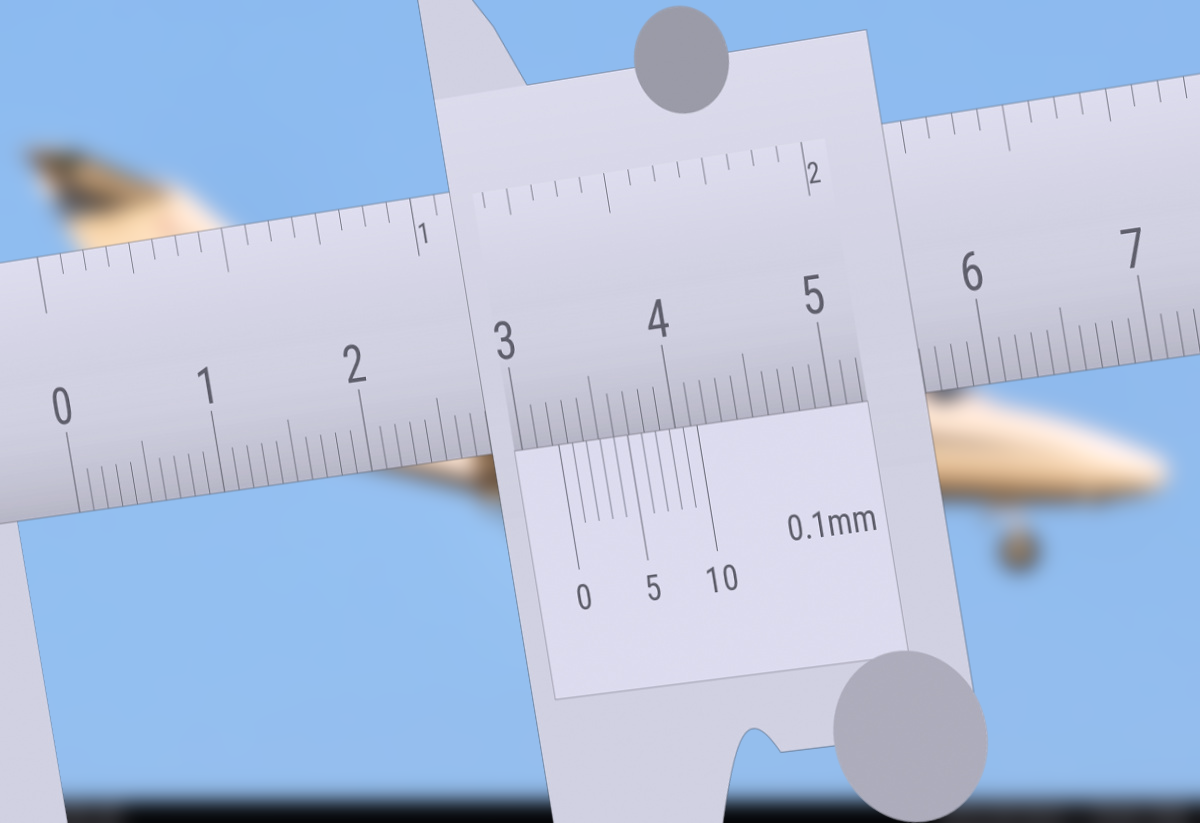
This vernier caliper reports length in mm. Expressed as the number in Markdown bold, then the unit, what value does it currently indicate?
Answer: **32.4** mm
